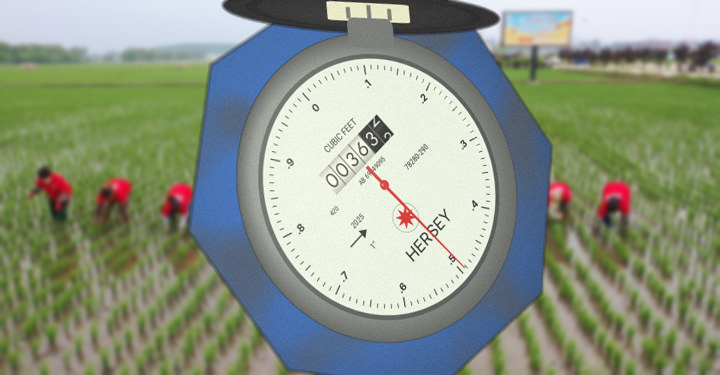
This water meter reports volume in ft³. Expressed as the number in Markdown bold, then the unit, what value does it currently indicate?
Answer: **3632.49** ft³
